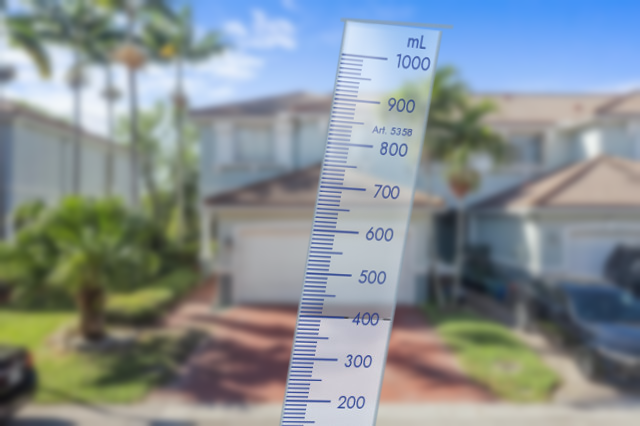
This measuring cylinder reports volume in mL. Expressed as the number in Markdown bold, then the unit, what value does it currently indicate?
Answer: **400** mL
